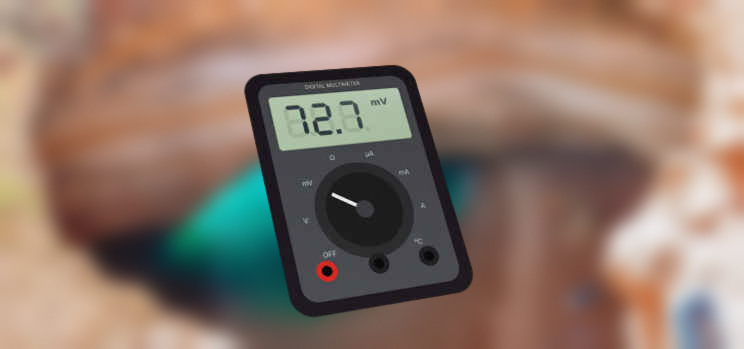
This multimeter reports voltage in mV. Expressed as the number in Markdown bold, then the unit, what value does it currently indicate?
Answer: **72.7** mV
